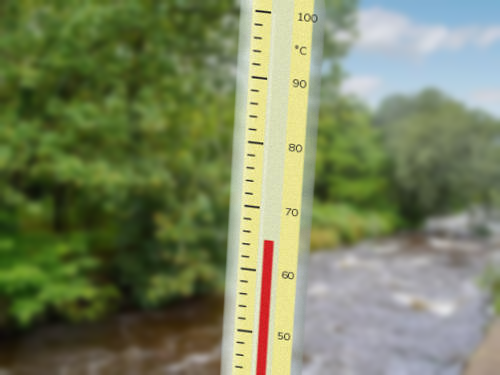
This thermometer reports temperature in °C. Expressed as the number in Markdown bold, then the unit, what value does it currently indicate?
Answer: **65** °C
